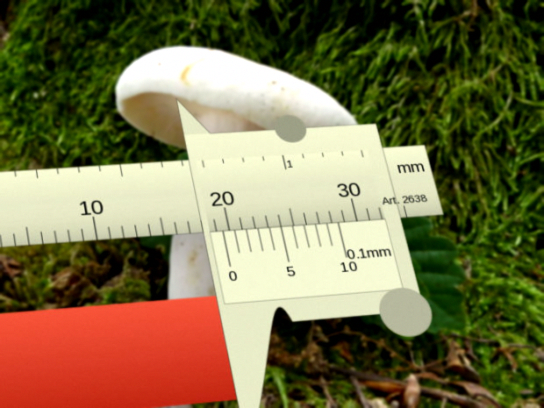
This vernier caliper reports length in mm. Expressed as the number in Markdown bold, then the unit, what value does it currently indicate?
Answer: **19.5** mm
